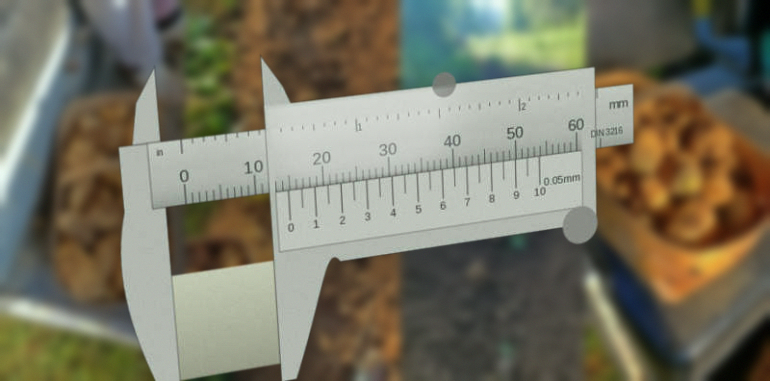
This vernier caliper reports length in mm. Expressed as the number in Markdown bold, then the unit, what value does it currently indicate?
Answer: **14.8** mm
